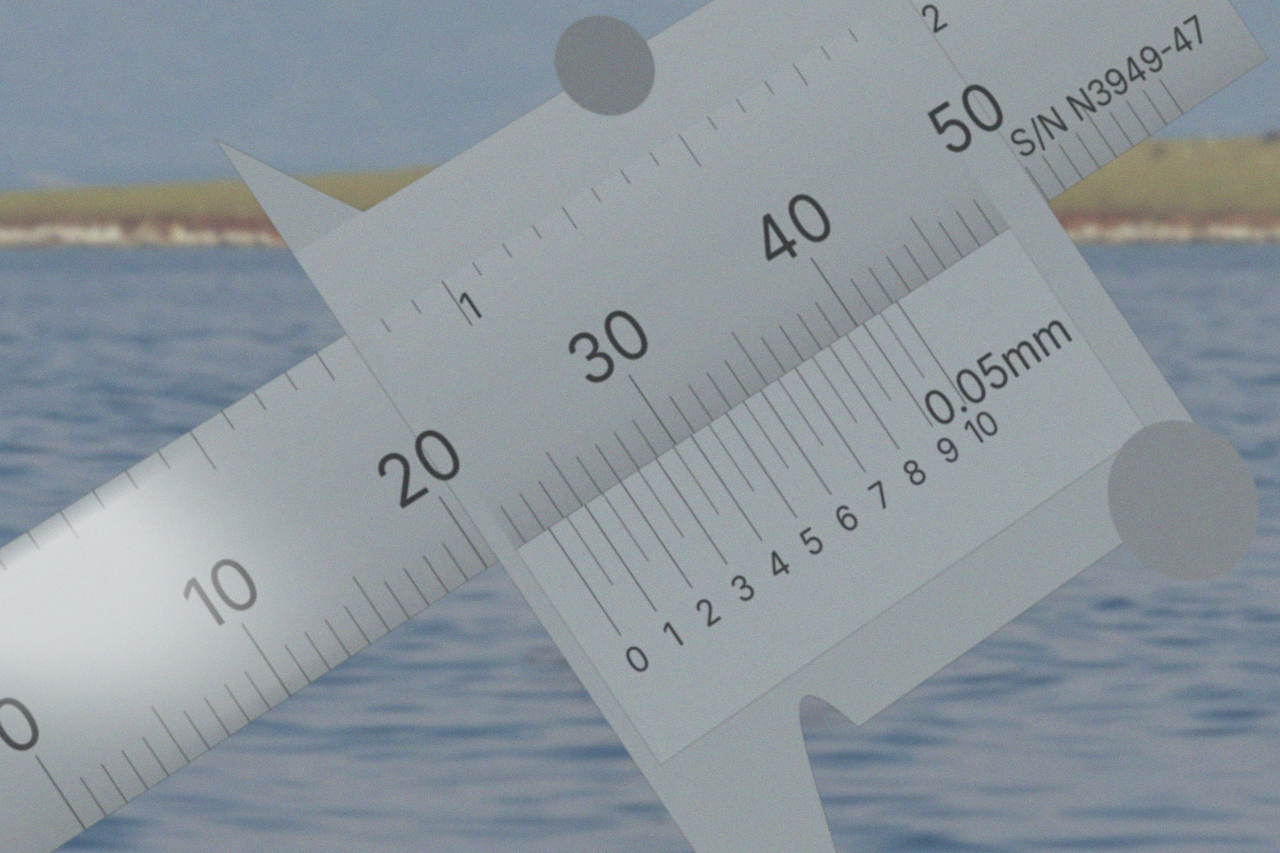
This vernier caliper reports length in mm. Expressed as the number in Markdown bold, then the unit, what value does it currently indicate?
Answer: **23.2** mm
